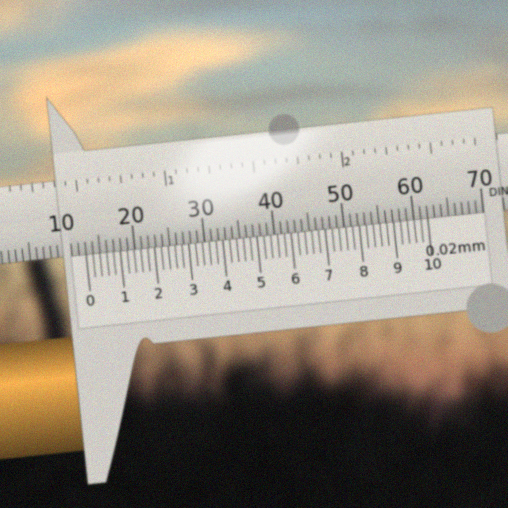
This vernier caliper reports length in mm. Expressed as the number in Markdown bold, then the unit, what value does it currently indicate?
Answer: **13.0** mm
